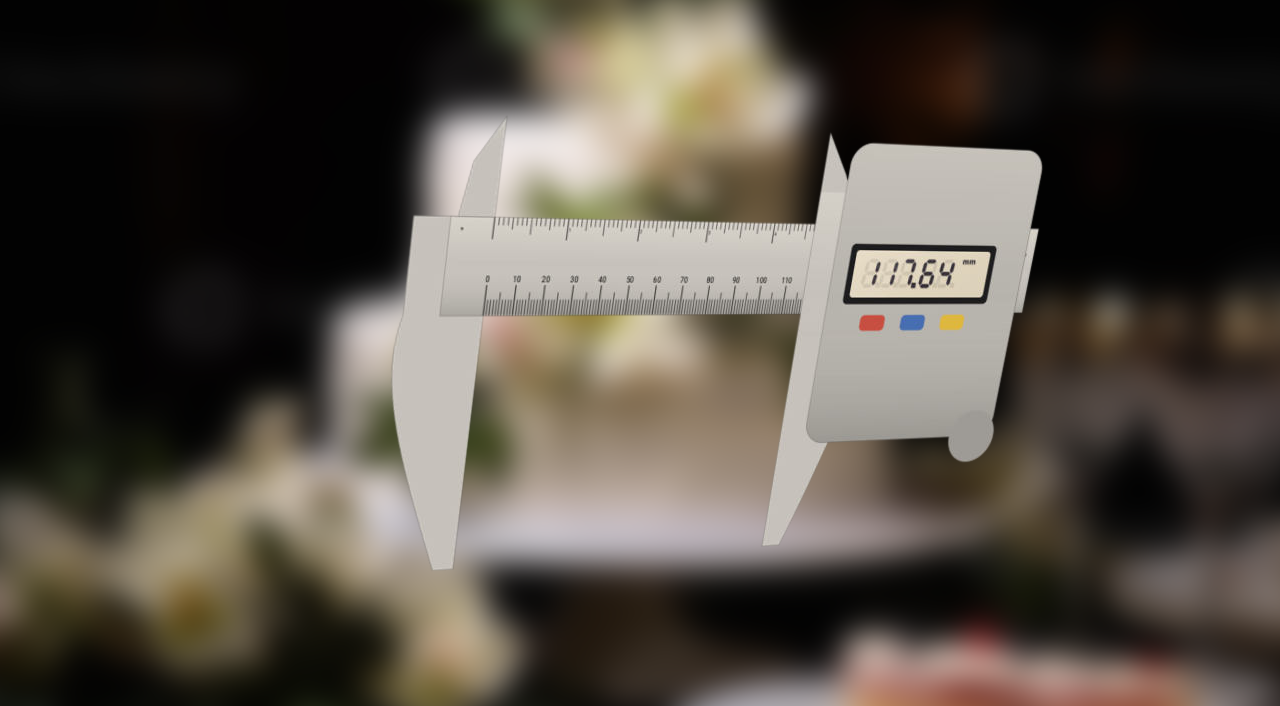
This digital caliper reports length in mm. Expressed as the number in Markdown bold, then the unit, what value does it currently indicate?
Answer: **117.64** mm
